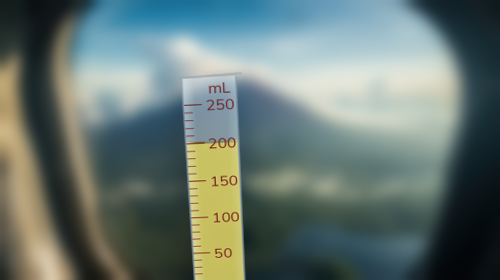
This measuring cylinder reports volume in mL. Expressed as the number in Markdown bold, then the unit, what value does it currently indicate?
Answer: **200** mL
